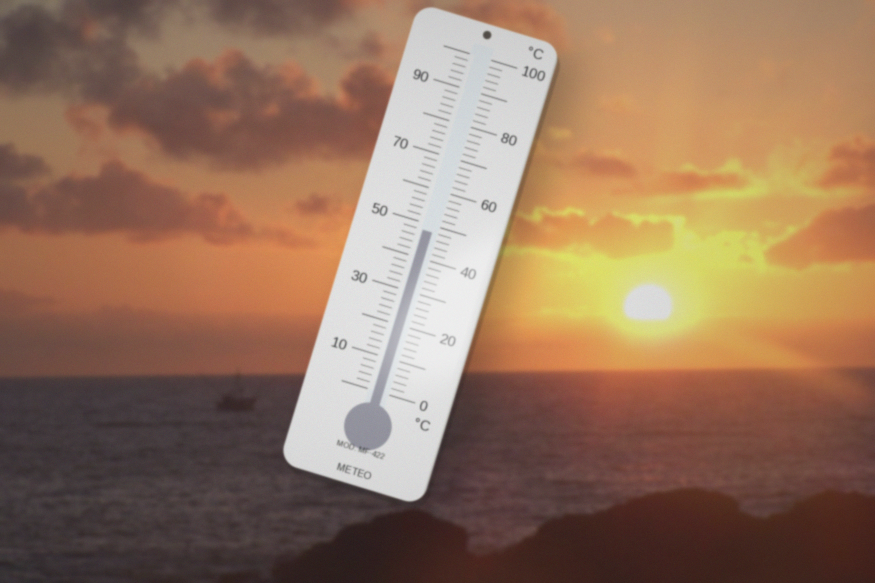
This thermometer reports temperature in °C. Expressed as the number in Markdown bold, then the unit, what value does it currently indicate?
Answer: **48** °C
